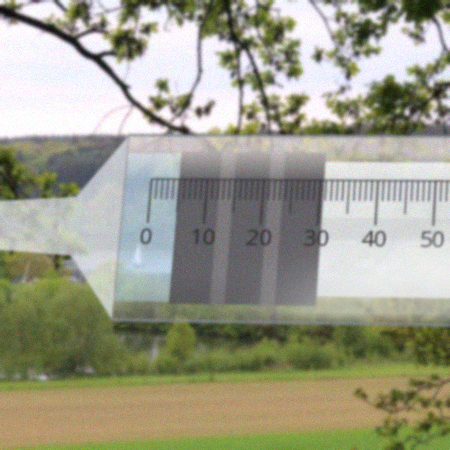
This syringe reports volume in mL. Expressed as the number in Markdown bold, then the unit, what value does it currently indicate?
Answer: **5** mL
